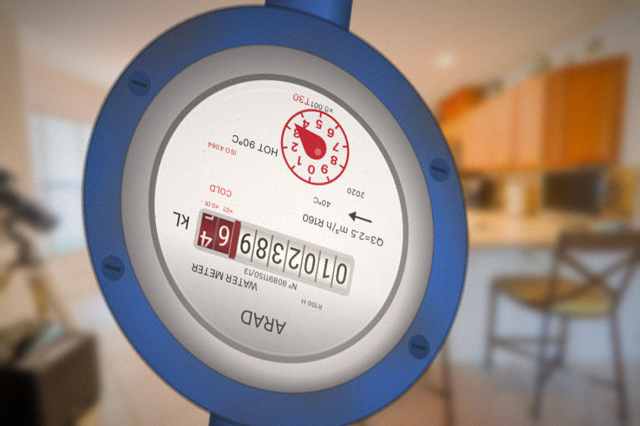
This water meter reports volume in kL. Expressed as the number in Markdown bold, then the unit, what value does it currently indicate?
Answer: **102389.643** kL
